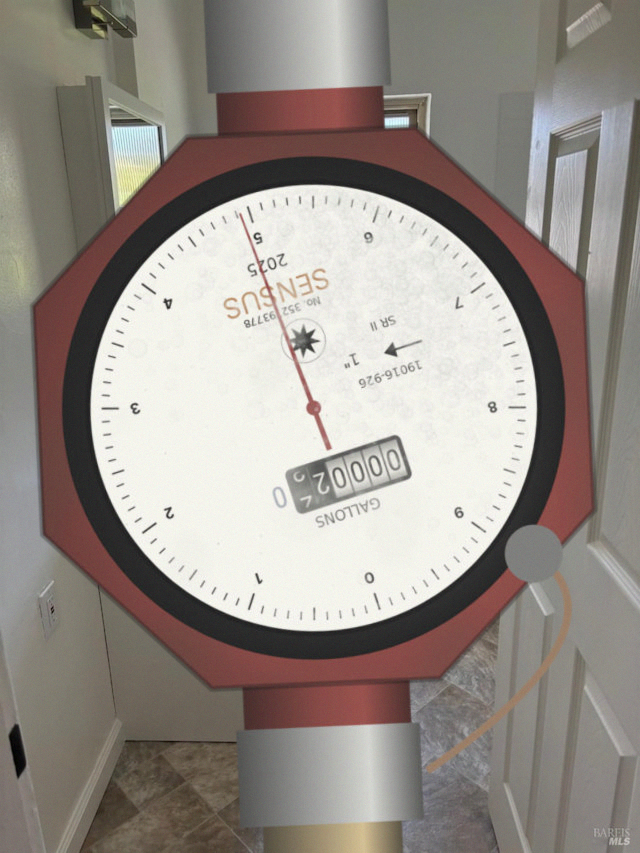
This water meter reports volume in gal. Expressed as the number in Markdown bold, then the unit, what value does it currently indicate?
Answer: **224.9** gal
